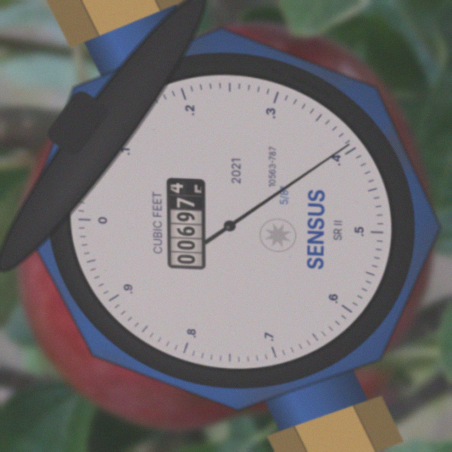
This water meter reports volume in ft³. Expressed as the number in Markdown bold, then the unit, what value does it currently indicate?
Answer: **6974.39** ft³
